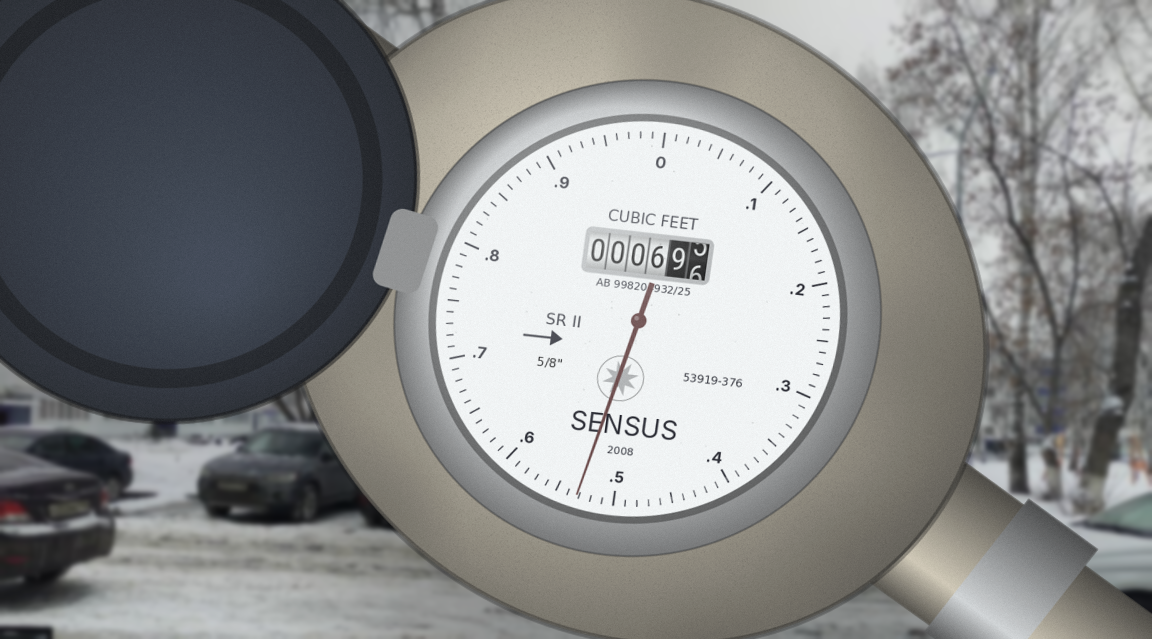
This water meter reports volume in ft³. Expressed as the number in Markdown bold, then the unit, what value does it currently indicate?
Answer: **695.53** ft³
